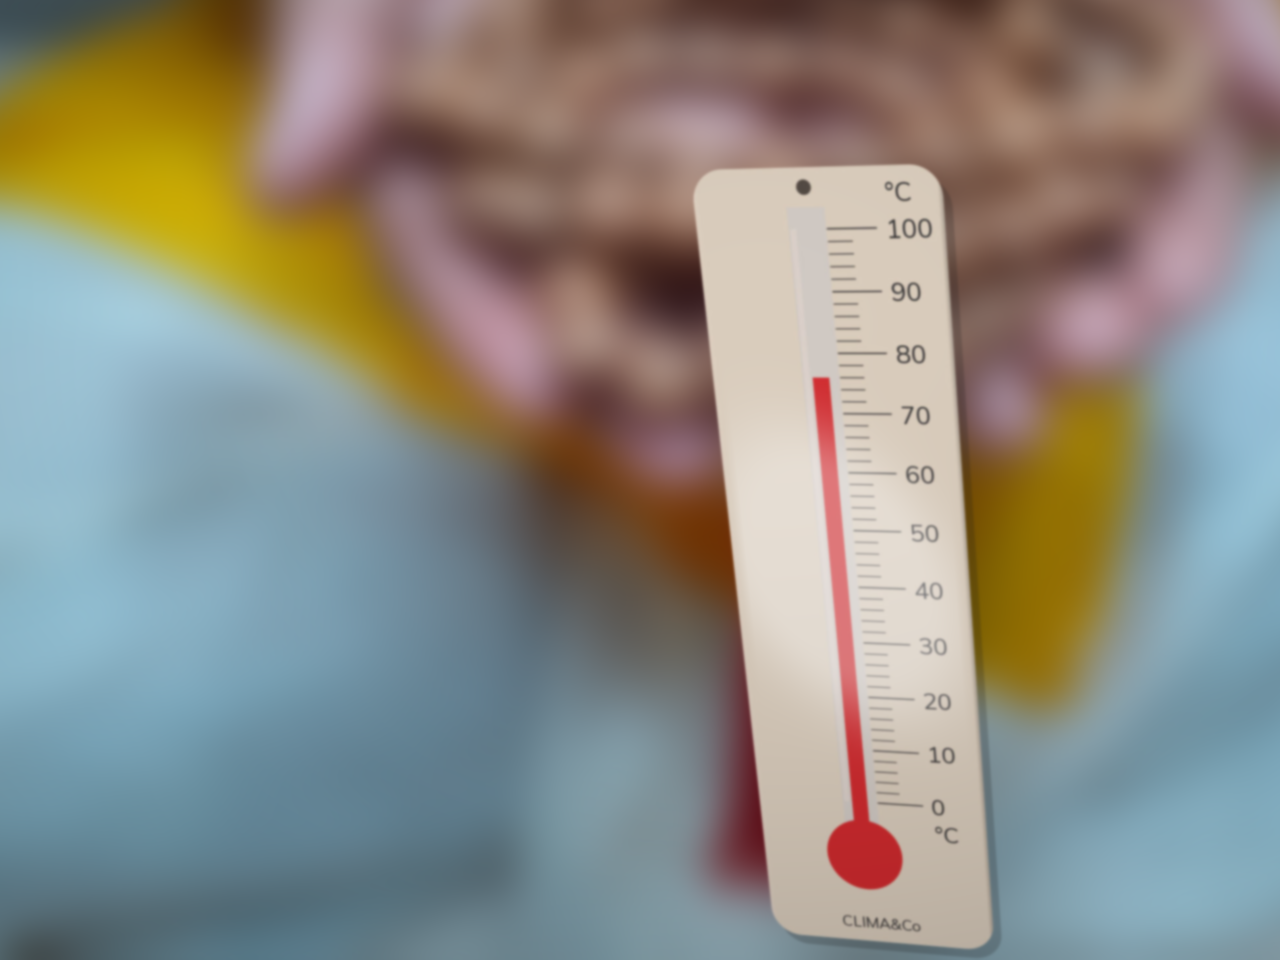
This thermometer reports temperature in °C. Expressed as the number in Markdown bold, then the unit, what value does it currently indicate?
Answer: **76** °C
